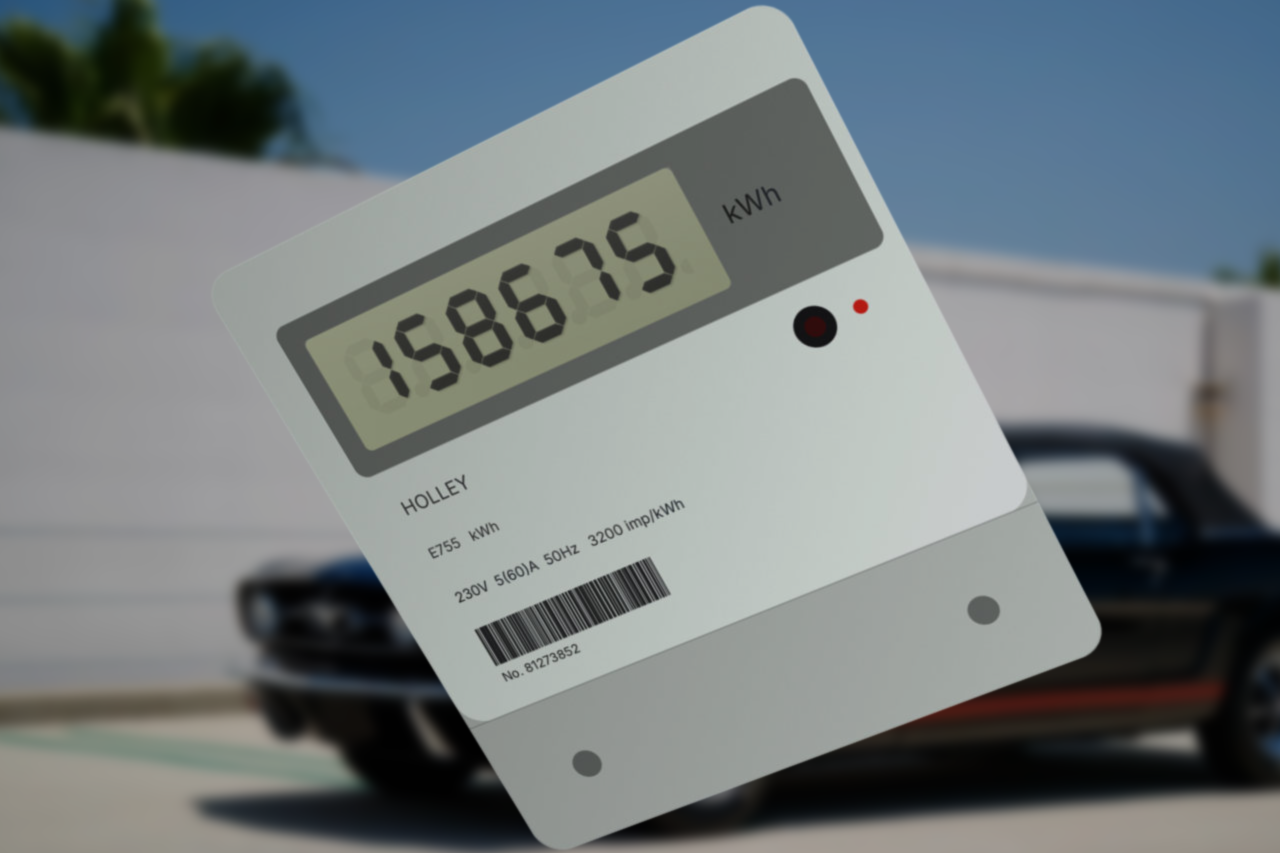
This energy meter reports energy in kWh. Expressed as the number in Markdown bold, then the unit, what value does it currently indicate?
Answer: **158675** kWh
